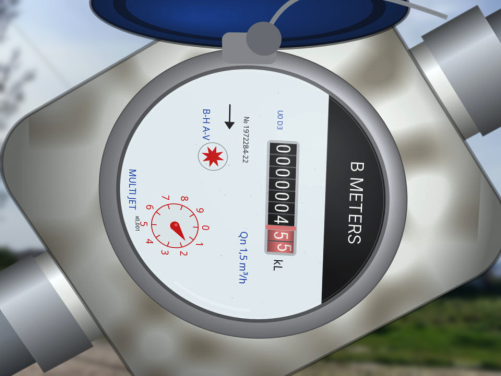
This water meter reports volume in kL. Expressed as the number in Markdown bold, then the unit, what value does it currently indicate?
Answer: **4.551** kL
